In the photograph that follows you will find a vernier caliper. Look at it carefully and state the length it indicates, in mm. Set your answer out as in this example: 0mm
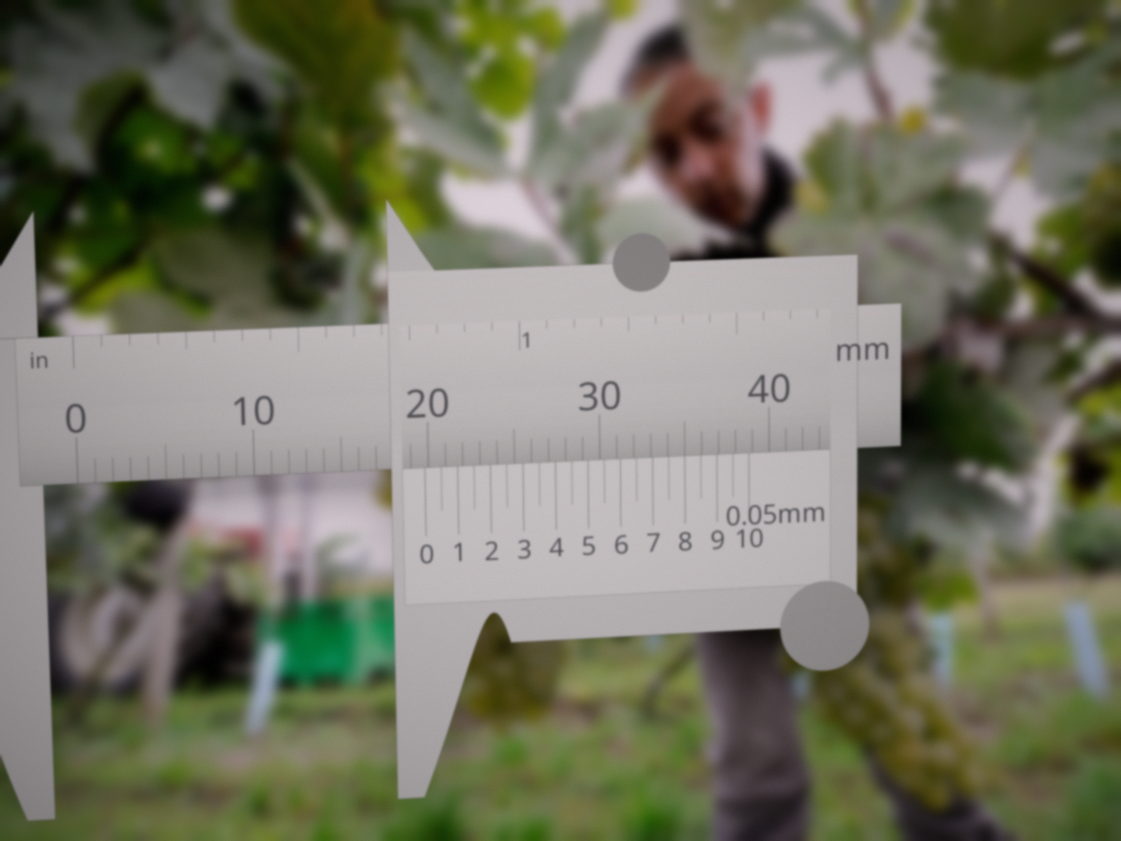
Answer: 19.8mm
